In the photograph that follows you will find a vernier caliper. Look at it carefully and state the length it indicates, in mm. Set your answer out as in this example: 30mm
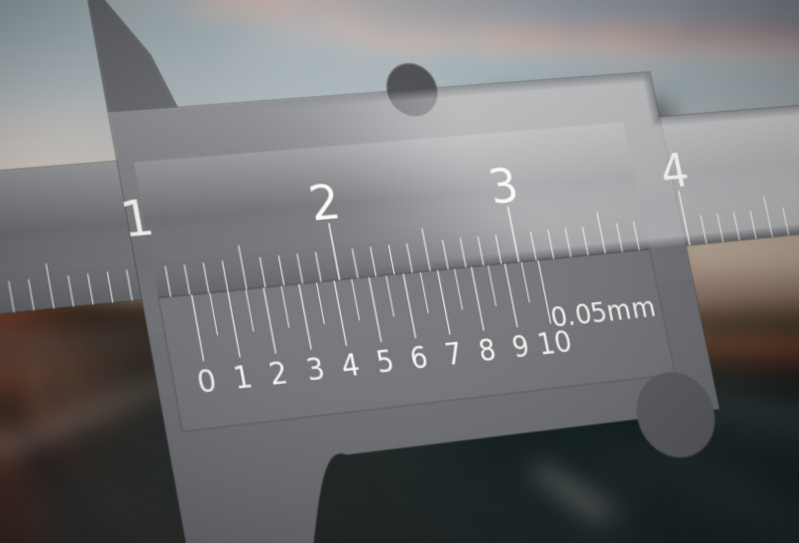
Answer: 12.1mm
